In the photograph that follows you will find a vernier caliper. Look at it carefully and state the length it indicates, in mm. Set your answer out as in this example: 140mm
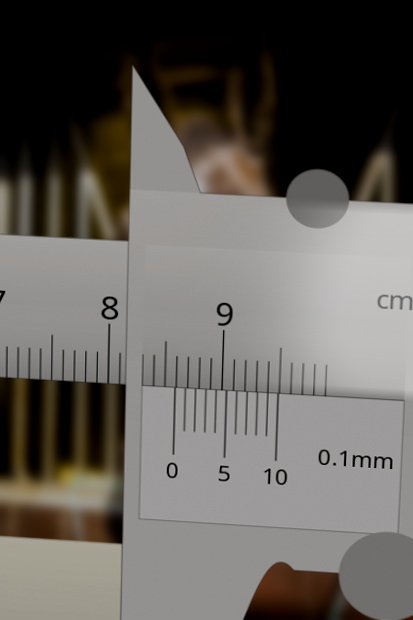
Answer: 85.9mm
